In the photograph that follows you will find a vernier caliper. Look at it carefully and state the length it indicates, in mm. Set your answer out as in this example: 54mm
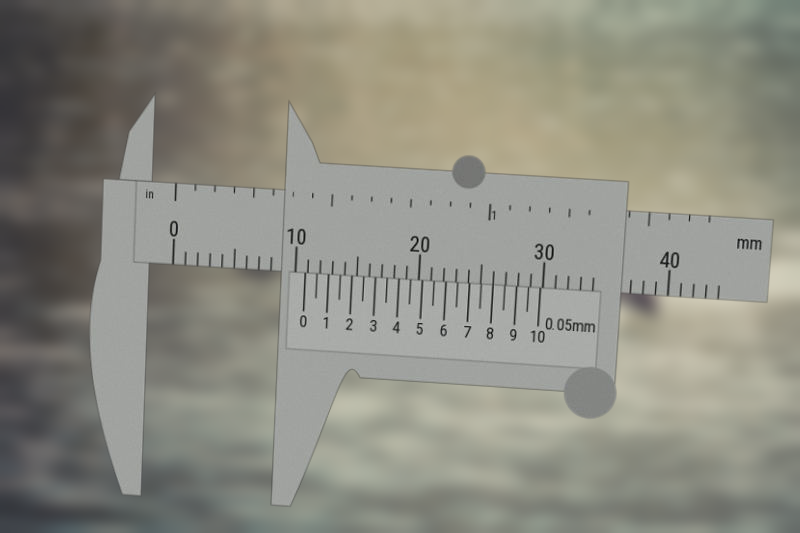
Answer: 10.8mm
